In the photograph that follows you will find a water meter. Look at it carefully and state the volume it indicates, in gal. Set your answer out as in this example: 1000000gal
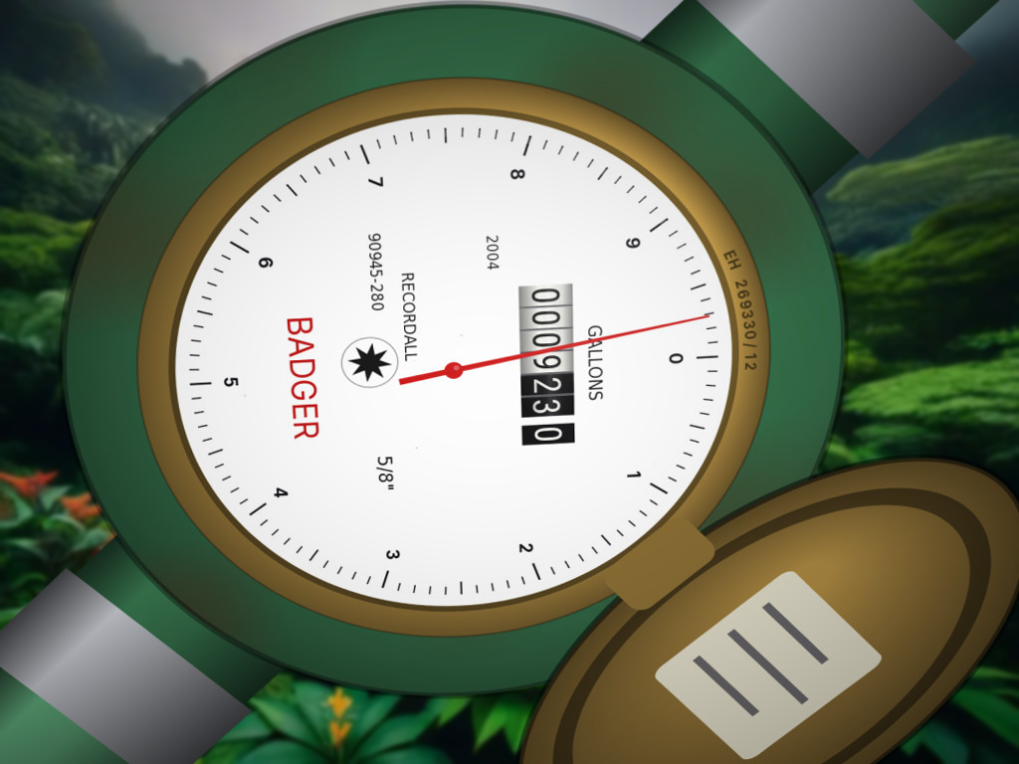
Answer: 9229.7gal
